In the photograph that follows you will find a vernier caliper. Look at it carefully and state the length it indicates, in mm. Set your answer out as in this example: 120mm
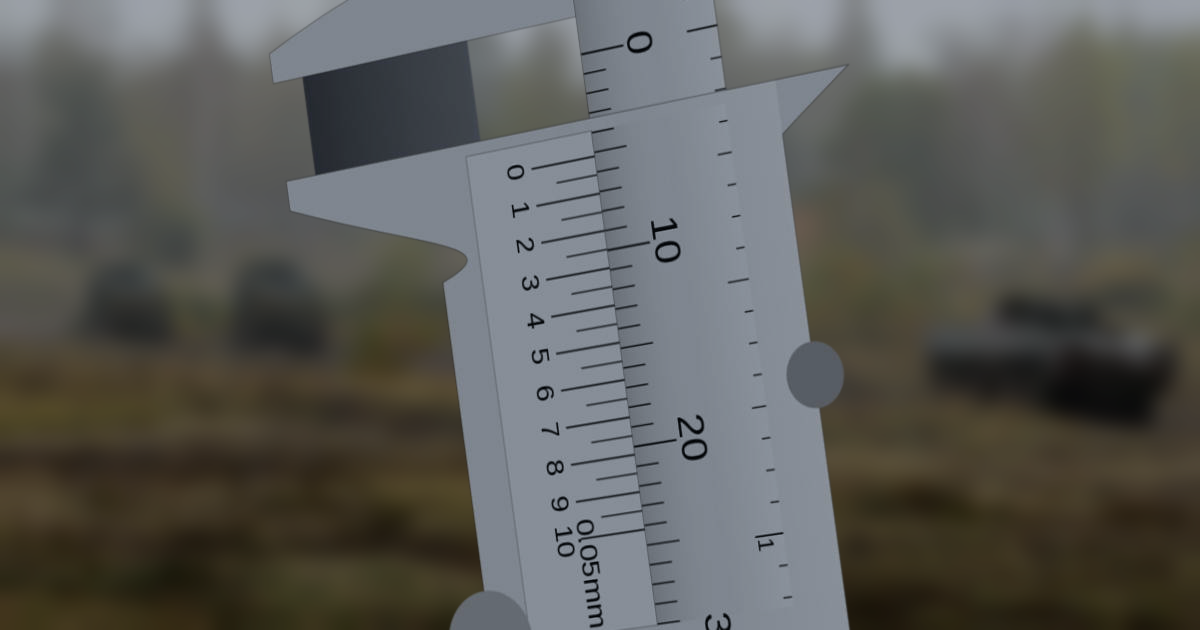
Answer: 5.2mm
